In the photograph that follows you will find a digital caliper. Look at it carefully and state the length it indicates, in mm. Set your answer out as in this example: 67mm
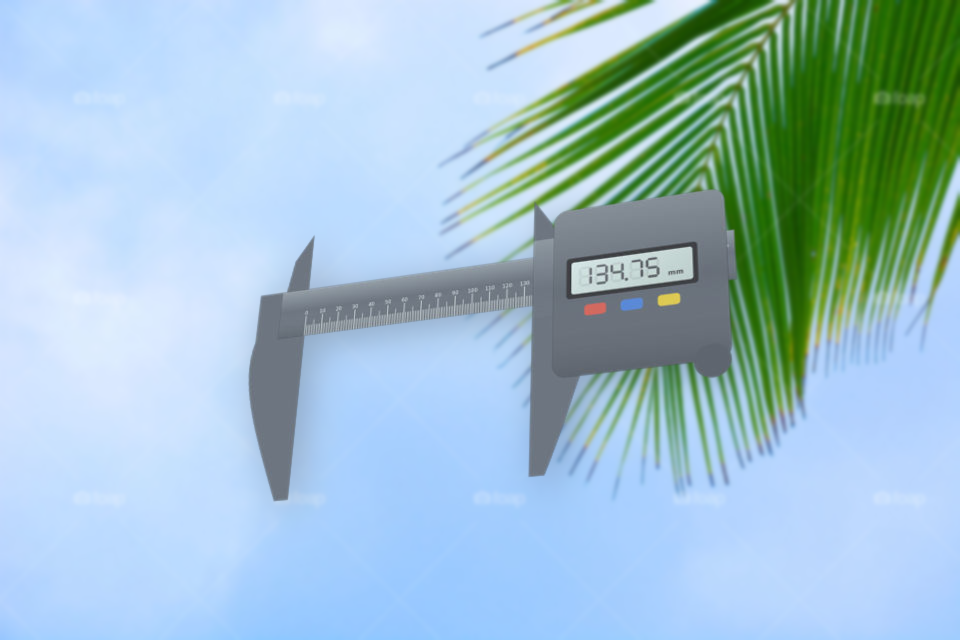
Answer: 134.75mm
